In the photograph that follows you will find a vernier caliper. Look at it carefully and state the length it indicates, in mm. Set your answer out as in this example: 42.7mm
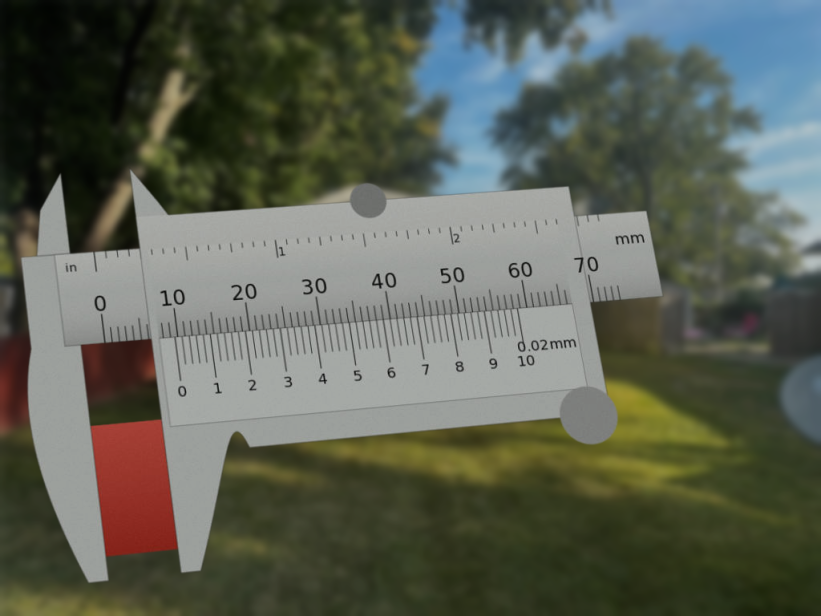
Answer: 9.6mm
